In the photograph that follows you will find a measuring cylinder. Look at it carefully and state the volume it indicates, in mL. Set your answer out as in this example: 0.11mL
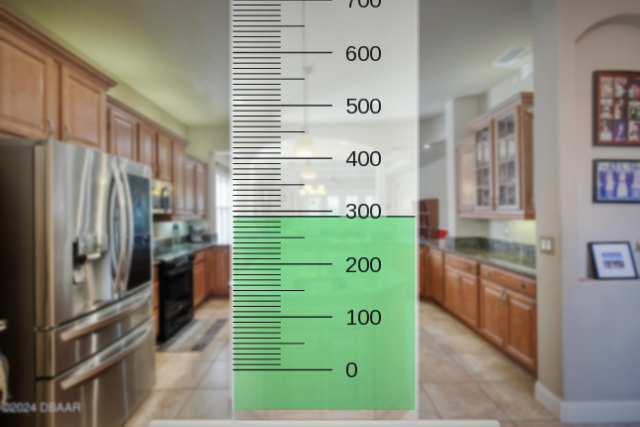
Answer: 290mL
